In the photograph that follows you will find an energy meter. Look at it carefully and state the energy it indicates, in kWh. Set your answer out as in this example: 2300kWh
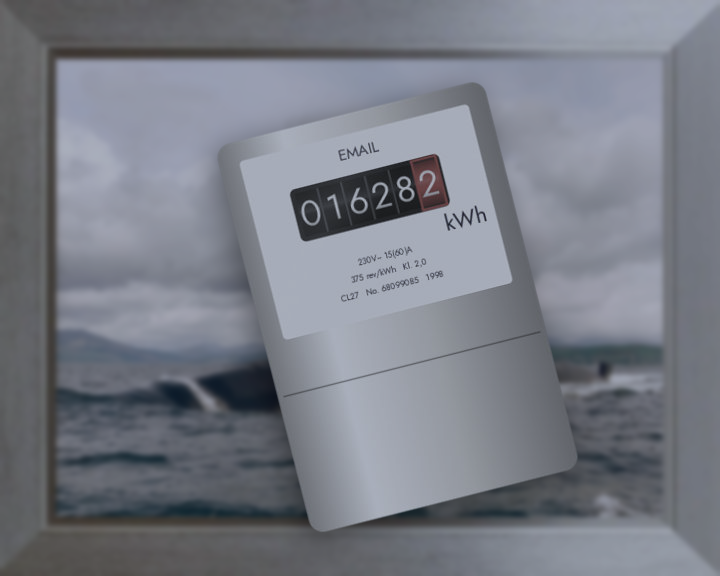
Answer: 1628.2kWh
